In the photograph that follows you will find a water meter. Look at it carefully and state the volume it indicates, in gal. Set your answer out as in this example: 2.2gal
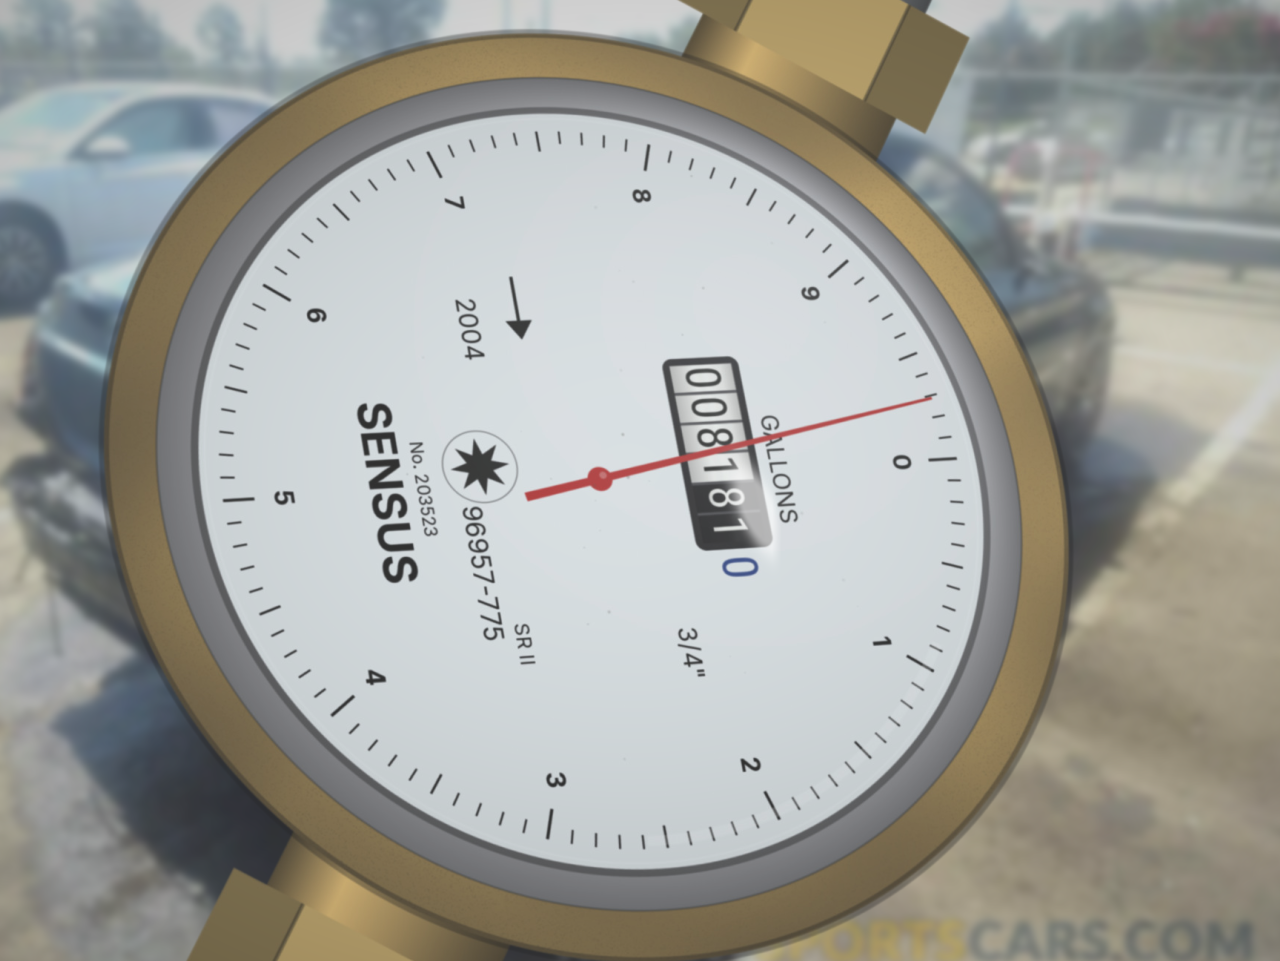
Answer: 81809.7gal
